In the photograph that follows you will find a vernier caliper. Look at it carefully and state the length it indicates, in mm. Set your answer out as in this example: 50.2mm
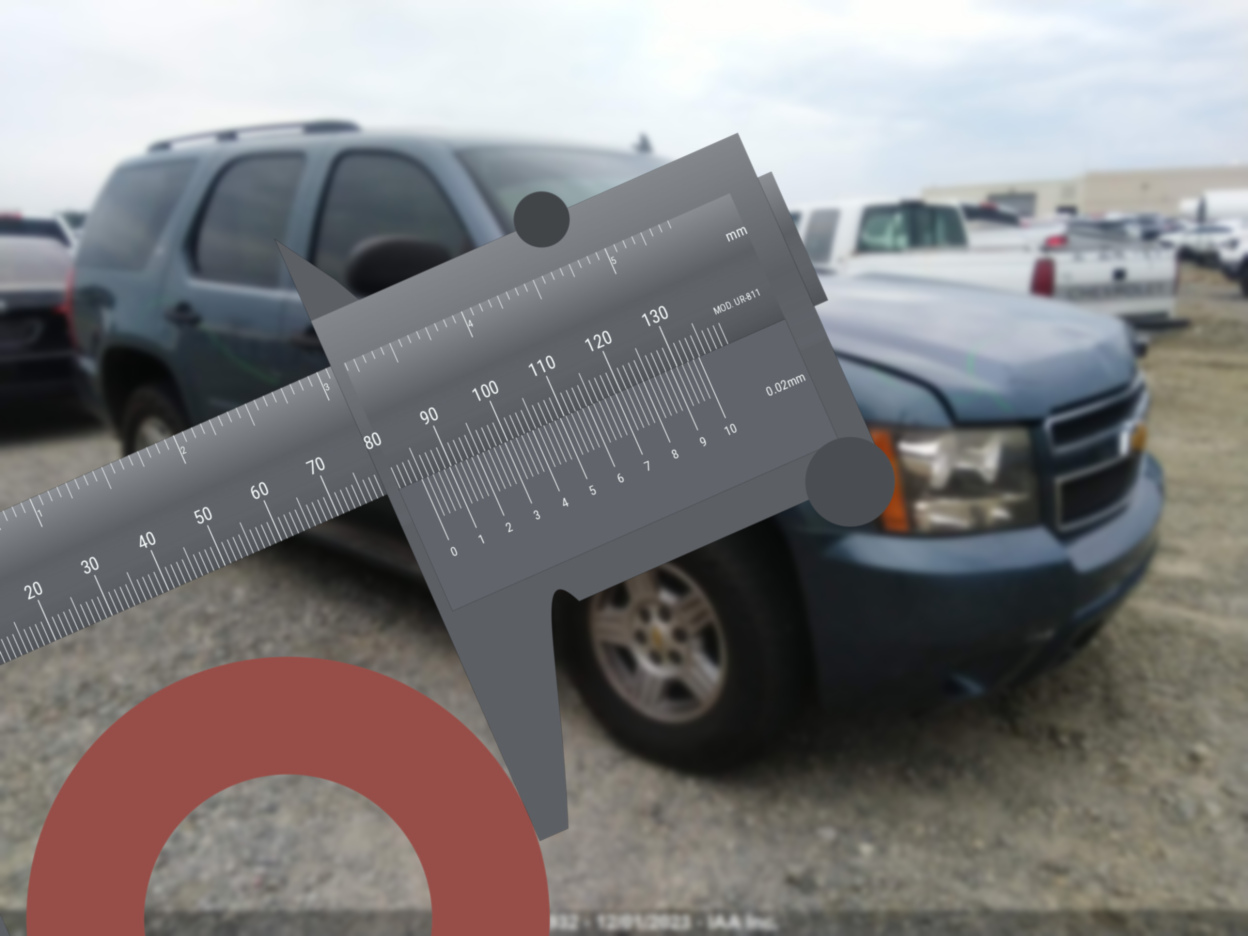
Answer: 84.8mm
